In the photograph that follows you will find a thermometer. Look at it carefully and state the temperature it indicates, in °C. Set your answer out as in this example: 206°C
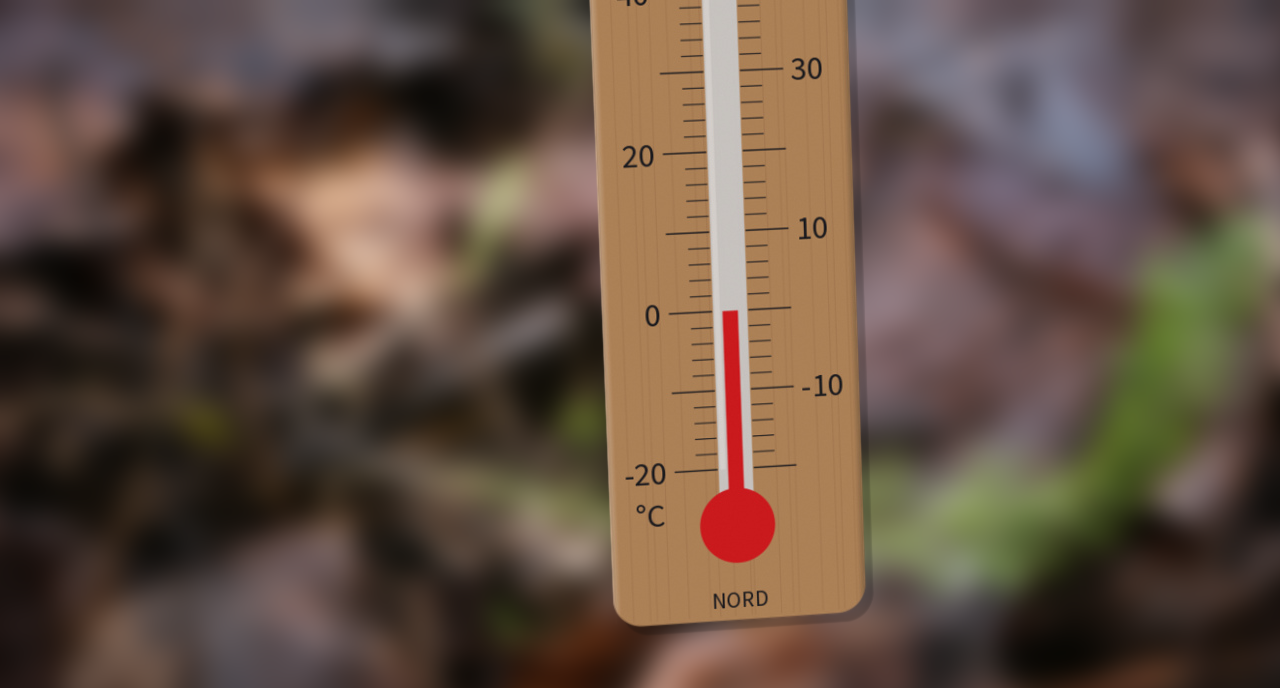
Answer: 0°C
